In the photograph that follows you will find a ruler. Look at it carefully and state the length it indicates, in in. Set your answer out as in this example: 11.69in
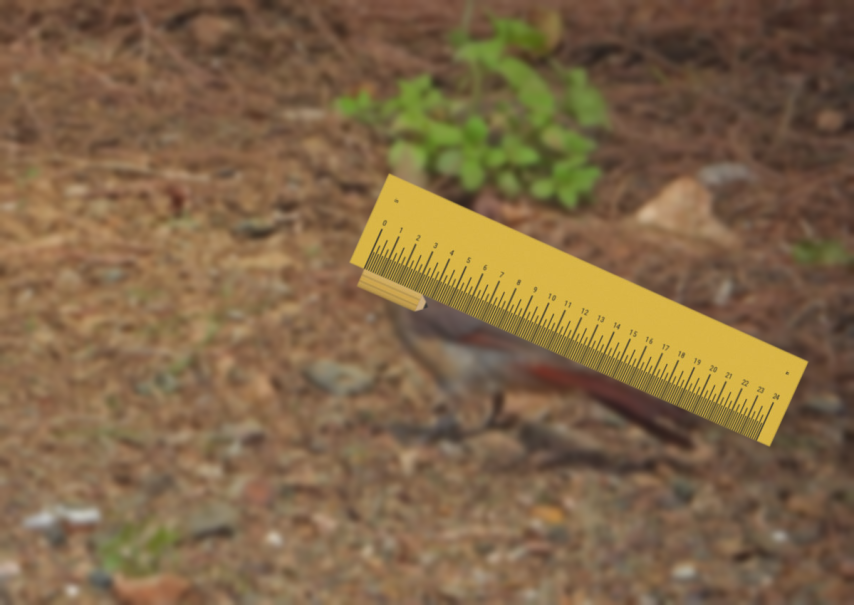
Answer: 4in
